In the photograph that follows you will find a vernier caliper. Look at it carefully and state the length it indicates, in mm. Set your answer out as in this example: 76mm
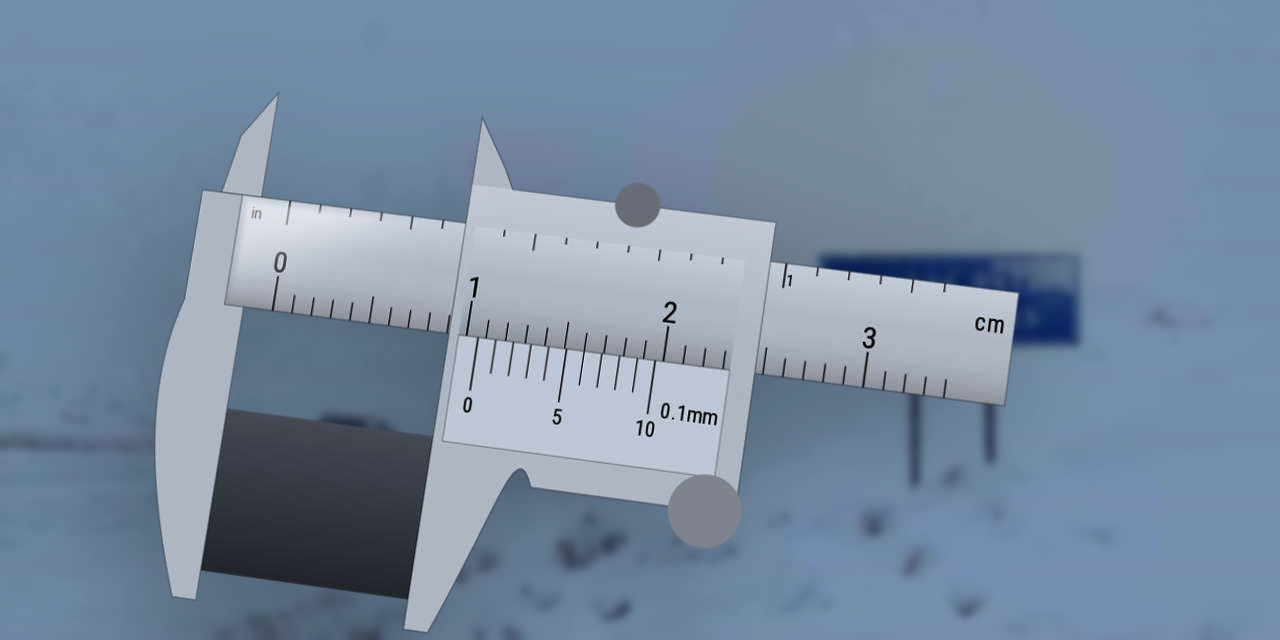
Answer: 10.6mm
